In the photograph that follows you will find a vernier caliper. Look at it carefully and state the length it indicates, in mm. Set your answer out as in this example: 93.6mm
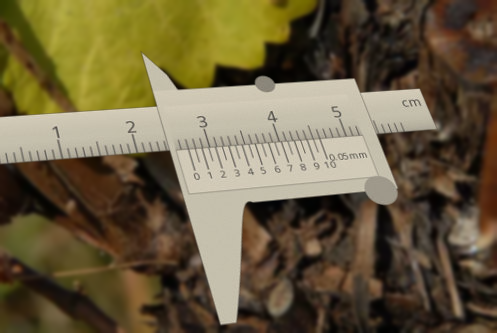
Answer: 27.0mm
